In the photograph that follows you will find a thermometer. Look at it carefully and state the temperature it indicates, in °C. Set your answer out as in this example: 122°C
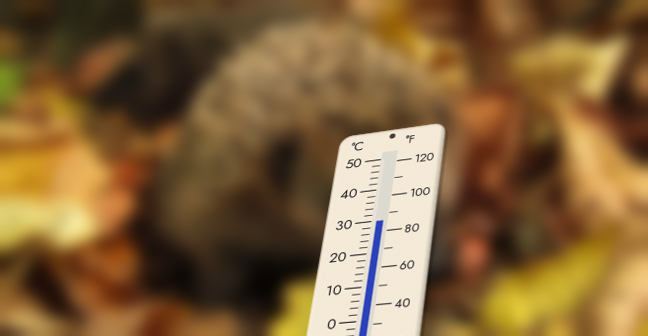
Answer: 30°C
